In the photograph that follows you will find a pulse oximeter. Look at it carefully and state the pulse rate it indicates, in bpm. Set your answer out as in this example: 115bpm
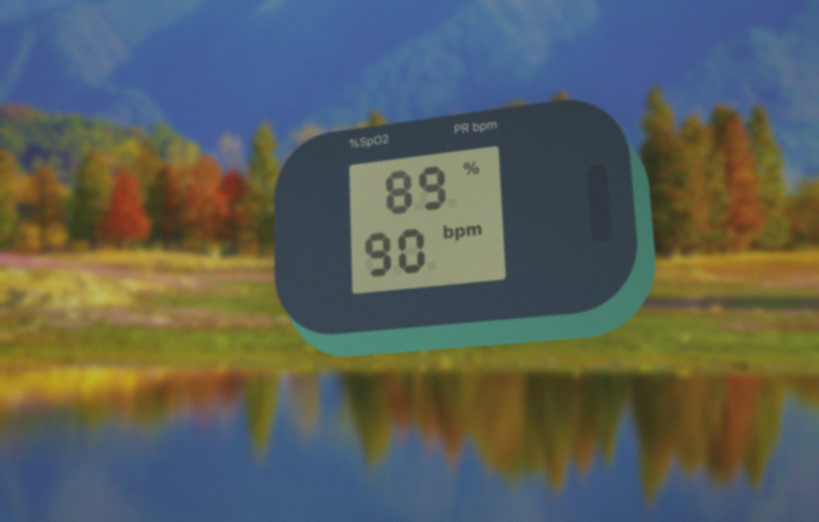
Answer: 90bpm
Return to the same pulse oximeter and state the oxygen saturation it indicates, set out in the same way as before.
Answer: 89%
